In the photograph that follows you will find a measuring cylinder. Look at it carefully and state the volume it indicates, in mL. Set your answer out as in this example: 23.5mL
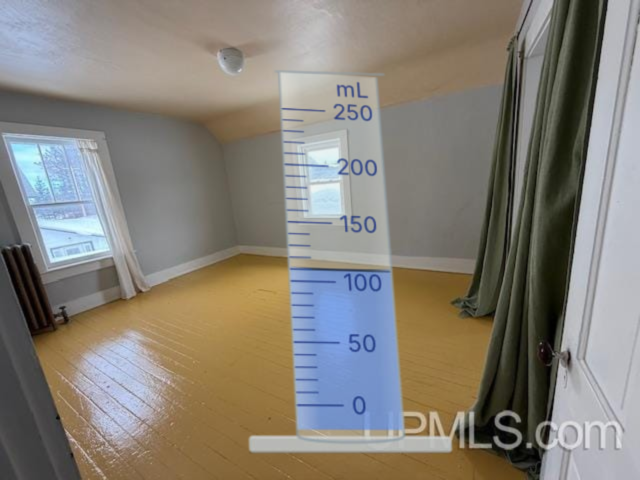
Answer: 110mL
